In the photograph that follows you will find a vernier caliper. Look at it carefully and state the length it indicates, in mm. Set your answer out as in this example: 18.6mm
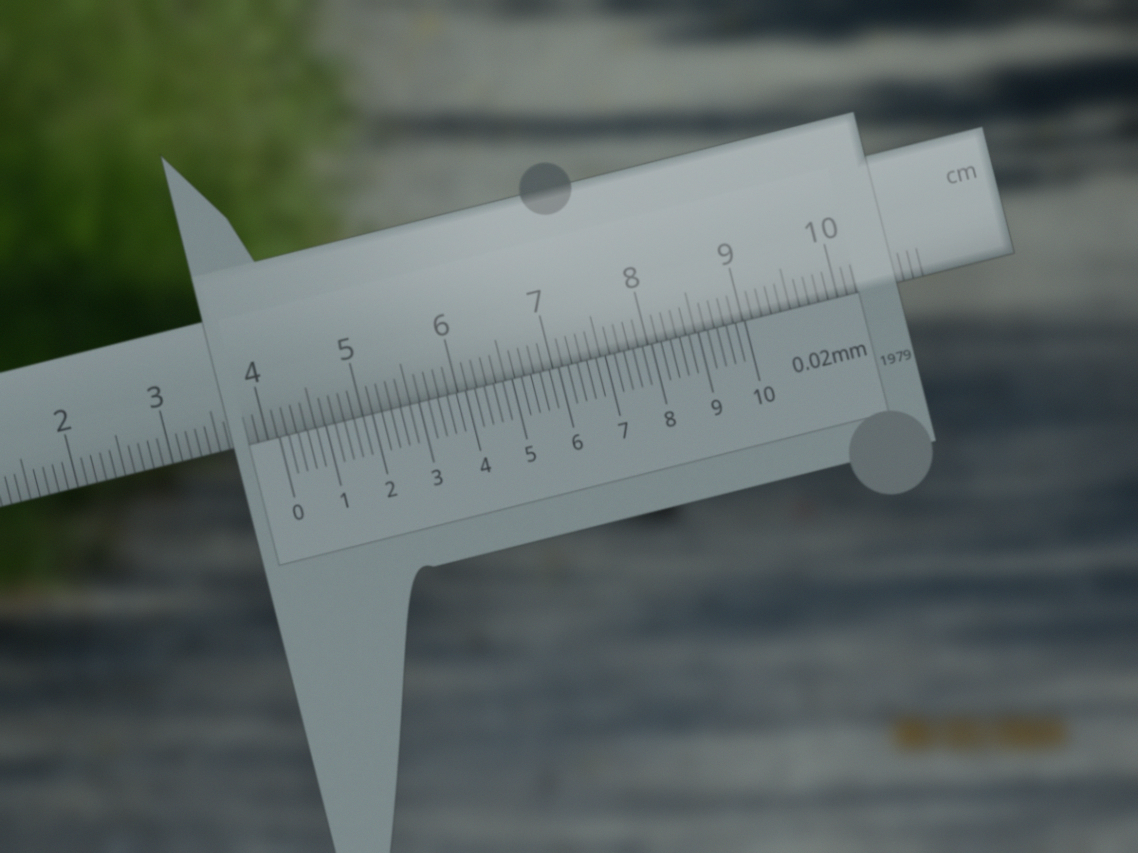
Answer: 41.2mm
